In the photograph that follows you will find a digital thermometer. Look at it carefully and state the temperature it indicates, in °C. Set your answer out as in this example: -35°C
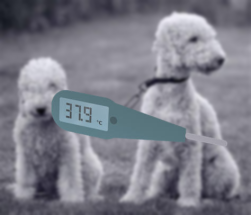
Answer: 37.9°C
